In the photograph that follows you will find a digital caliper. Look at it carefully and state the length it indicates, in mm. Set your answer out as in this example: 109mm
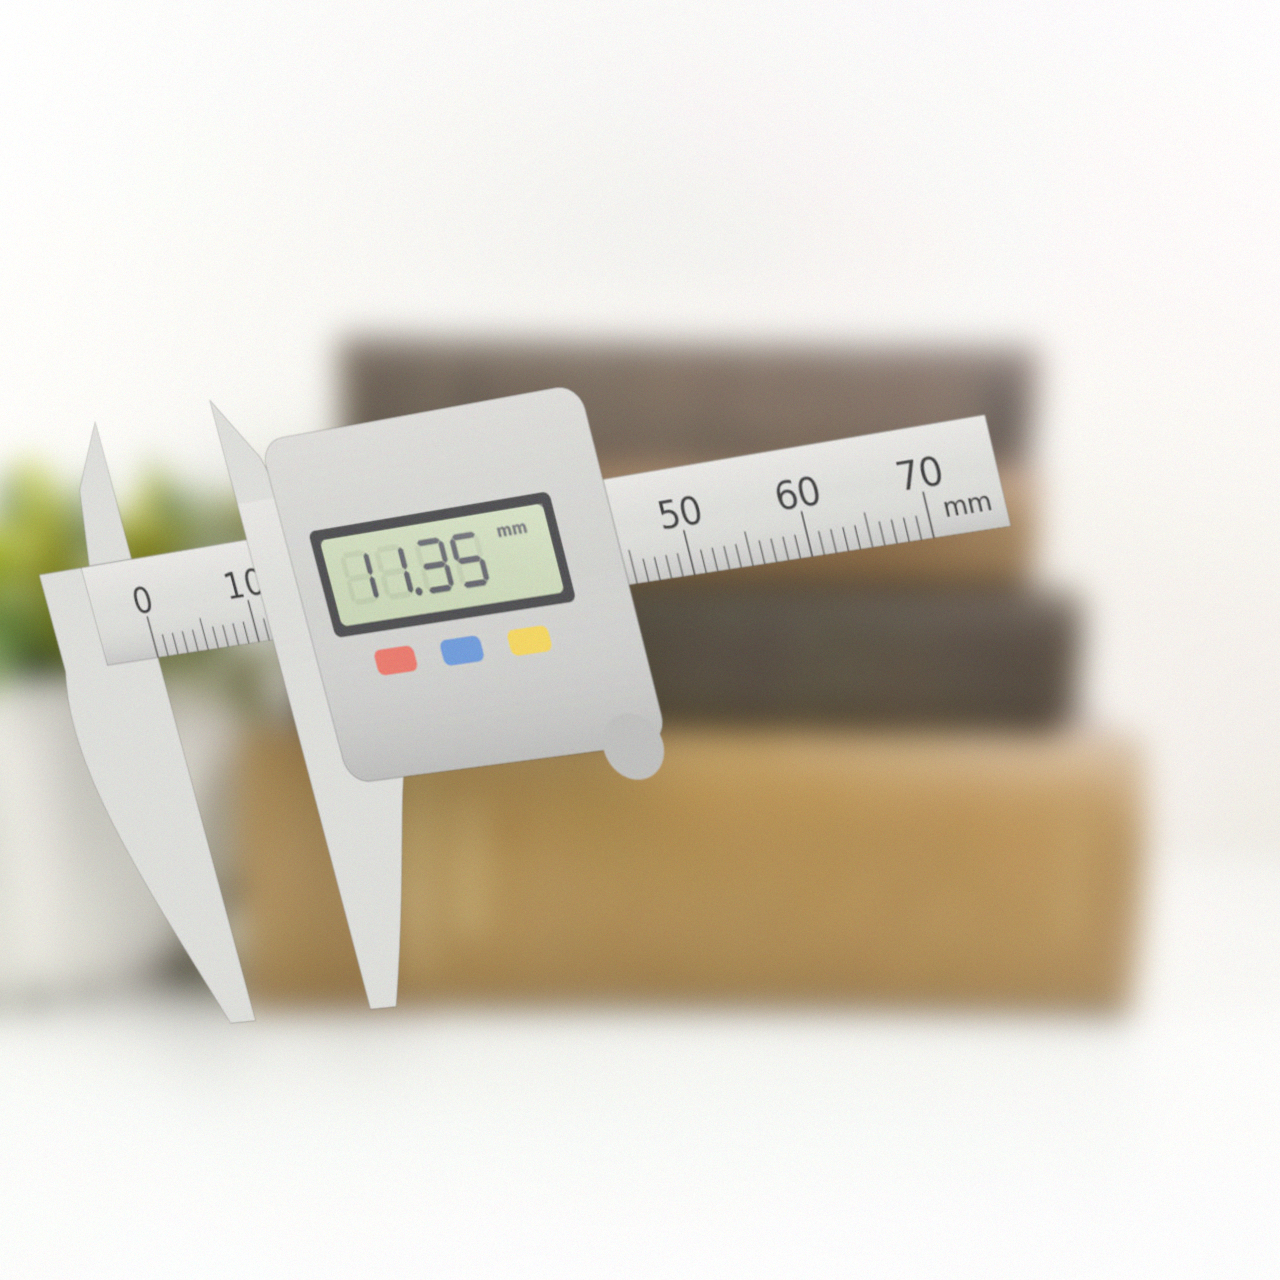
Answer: 11.35mm
